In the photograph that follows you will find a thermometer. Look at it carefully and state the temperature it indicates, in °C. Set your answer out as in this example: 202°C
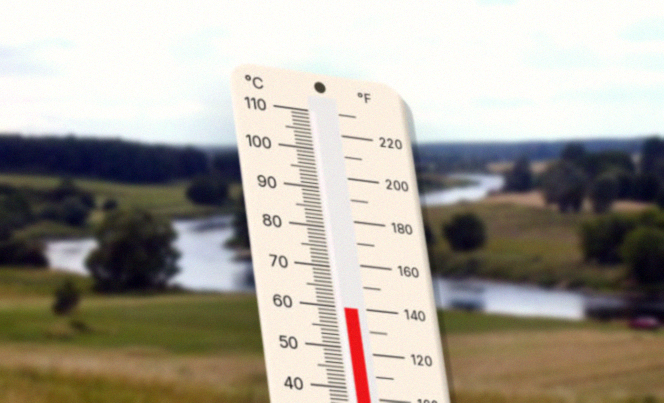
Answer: 60°C
